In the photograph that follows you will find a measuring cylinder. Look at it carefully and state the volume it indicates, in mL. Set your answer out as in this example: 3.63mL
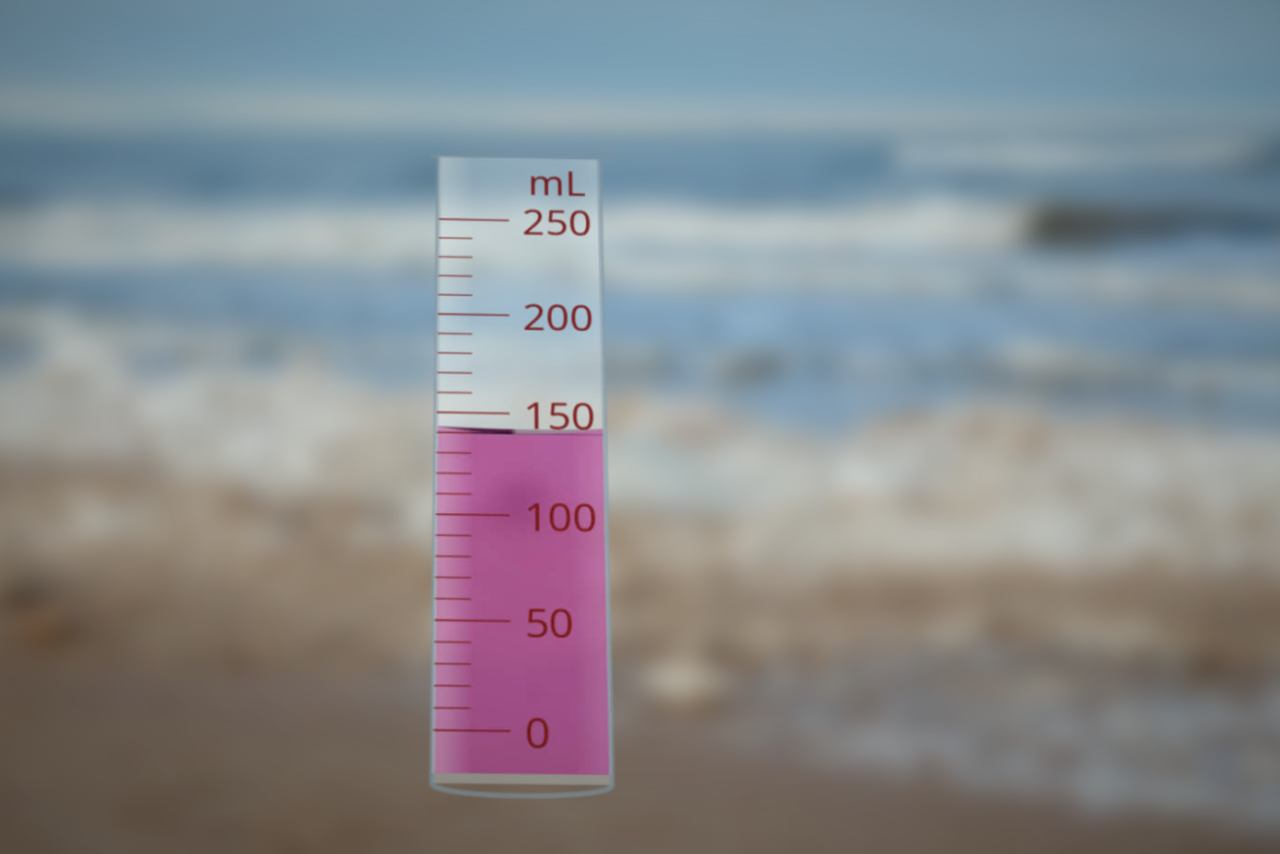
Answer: 140mL
